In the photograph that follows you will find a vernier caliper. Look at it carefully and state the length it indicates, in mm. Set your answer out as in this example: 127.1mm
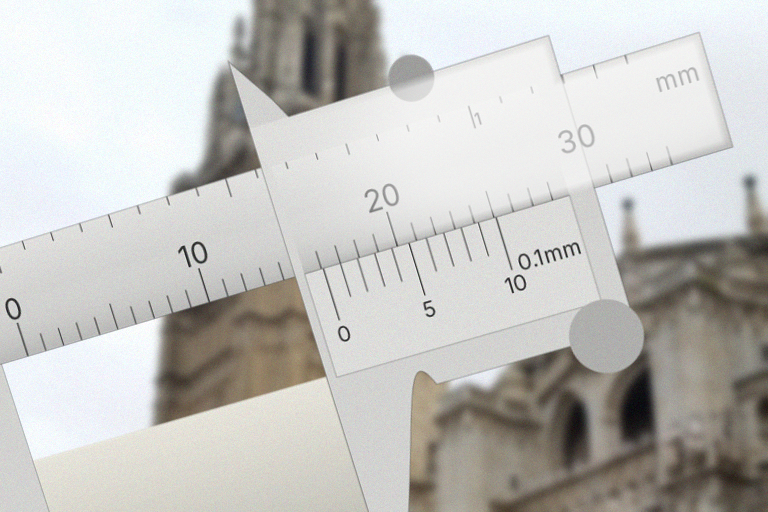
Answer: 16.1mm
